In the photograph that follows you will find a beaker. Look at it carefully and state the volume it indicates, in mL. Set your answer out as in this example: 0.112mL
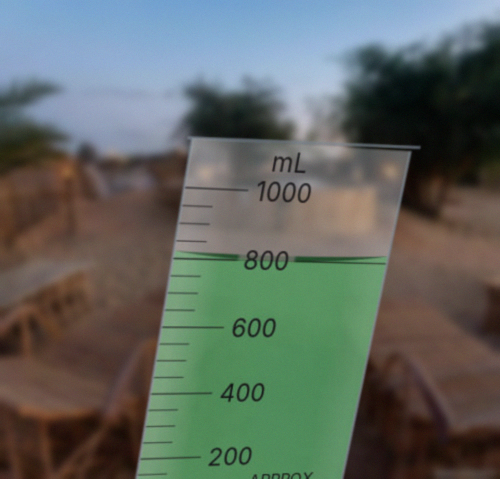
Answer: 800mL
